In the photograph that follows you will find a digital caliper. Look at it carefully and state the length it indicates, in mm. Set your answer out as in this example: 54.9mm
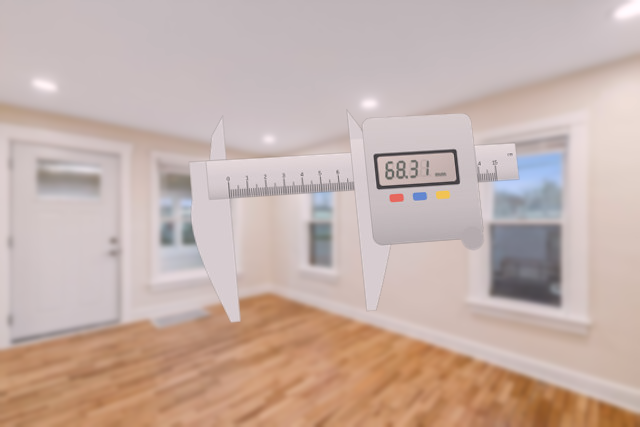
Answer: 68.31mm
